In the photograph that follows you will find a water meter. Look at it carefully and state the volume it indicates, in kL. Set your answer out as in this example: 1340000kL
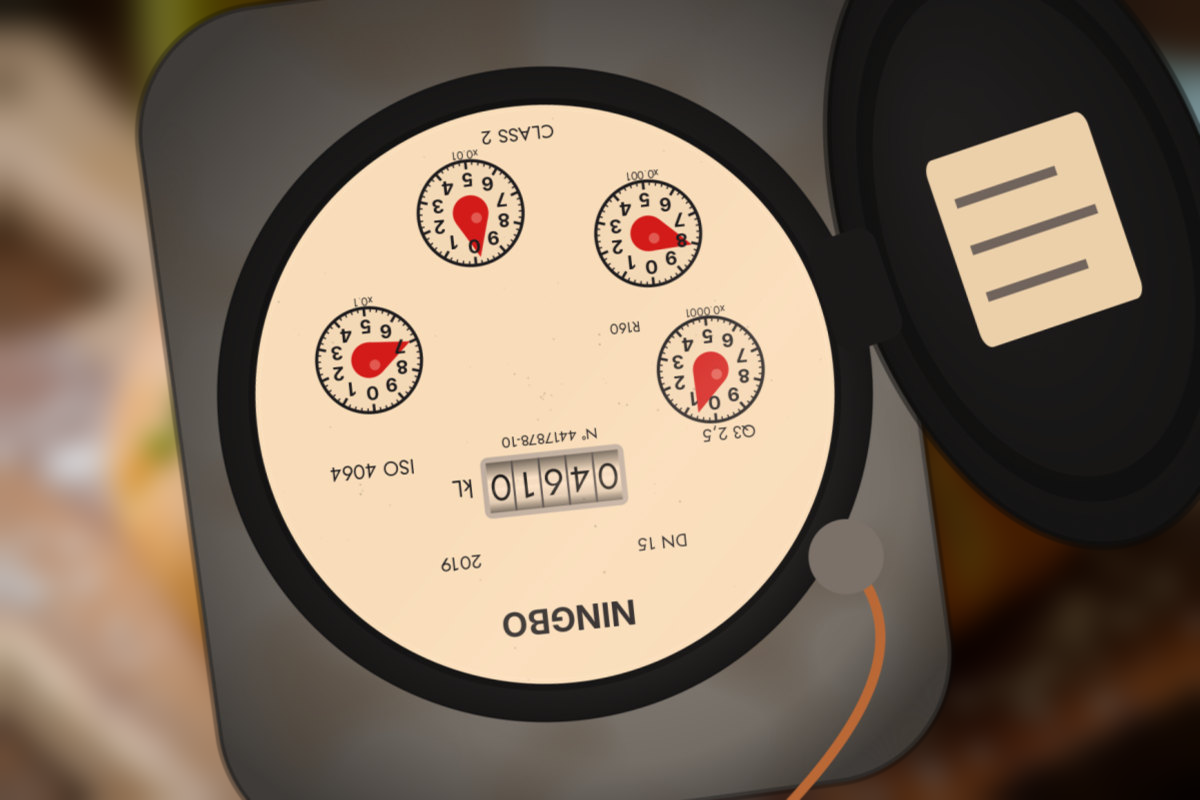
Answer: 4610.6980kL
